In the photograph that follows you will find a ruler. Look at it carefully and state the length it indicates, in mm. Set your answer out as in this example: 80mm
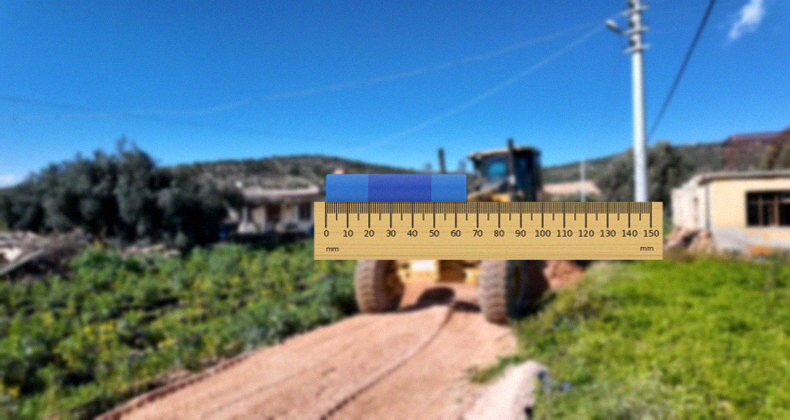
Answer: 65mm
